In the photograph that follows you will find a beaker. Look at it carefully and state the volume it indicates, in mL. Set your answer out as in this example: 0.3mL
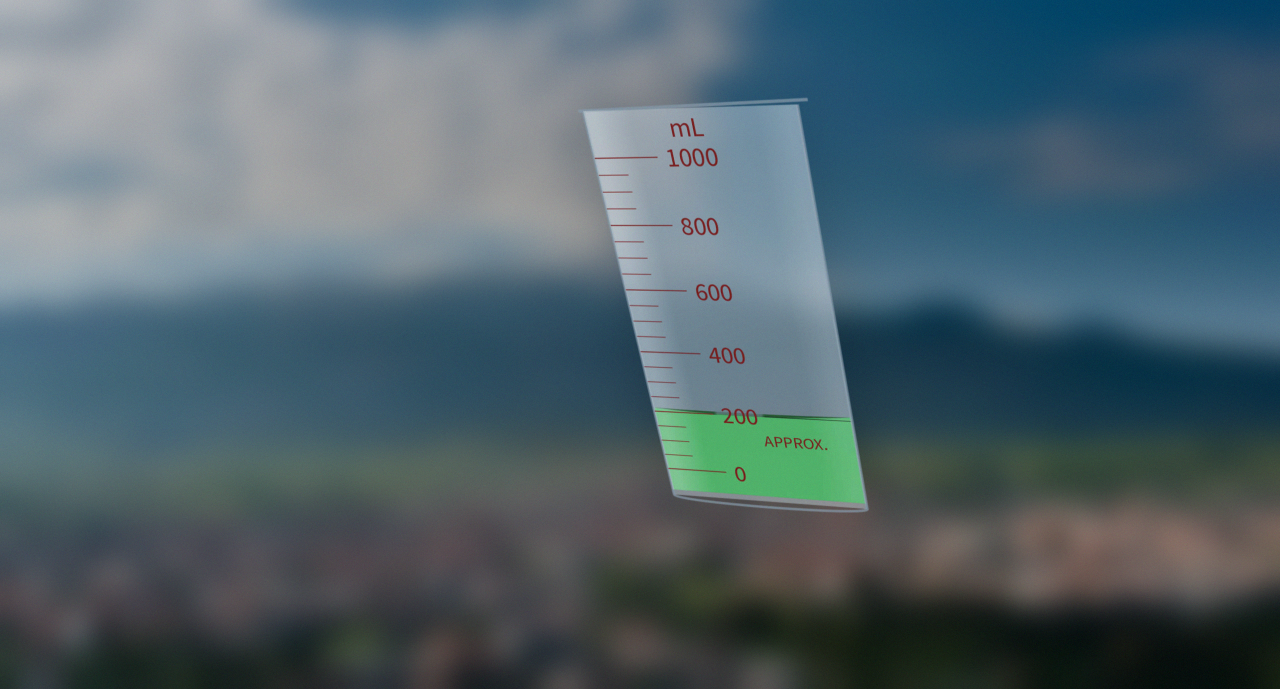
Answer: 200mL
